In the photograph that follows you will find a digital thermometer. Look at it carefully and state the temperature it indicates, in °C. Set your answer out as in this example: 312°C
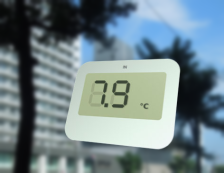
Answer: 7.9°C
